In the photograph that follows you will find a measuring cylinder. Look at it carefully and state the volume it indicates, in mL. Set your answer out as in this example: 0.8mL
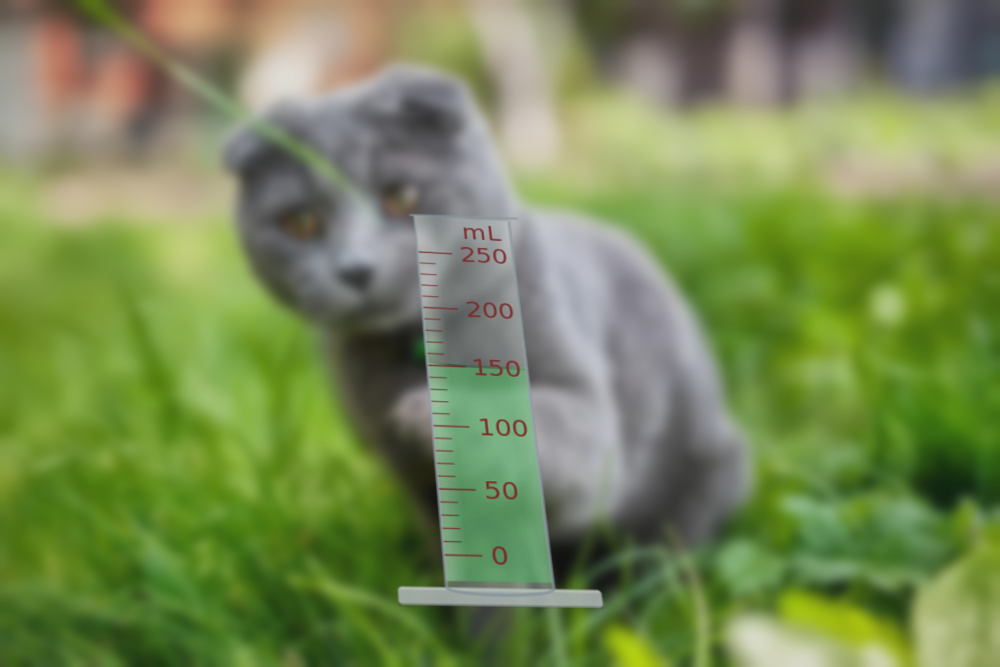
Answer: 150mL
